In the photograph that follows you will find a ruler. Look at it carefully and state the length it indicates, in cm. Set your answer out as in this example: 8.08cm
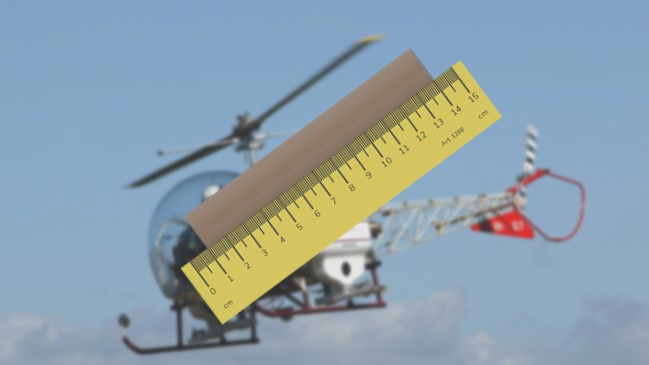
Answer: 13cm
